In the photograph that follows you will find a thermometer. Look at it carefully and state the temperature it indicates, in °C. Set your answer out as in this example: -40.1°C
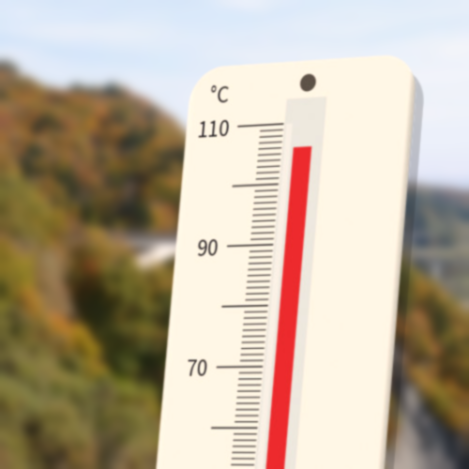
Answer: 106°C
